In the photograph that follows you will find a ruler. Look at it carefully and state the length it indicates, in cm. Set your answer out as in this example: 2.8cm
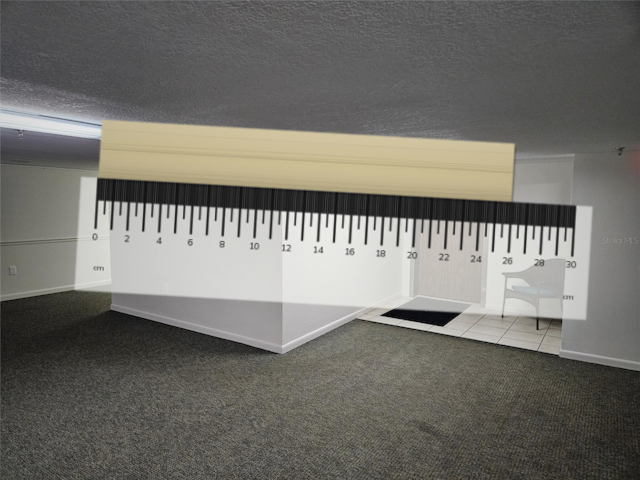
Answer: 26cm
